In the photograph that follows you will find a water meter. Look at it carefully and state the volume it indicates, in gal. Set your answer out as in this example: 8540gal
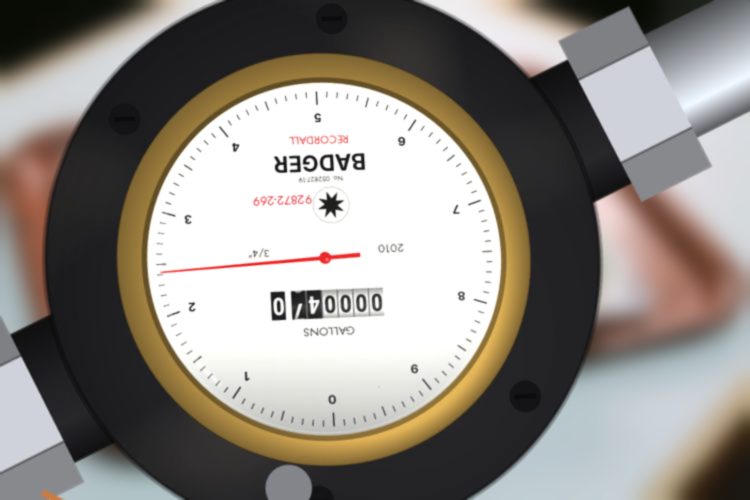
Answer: 472.4gal
